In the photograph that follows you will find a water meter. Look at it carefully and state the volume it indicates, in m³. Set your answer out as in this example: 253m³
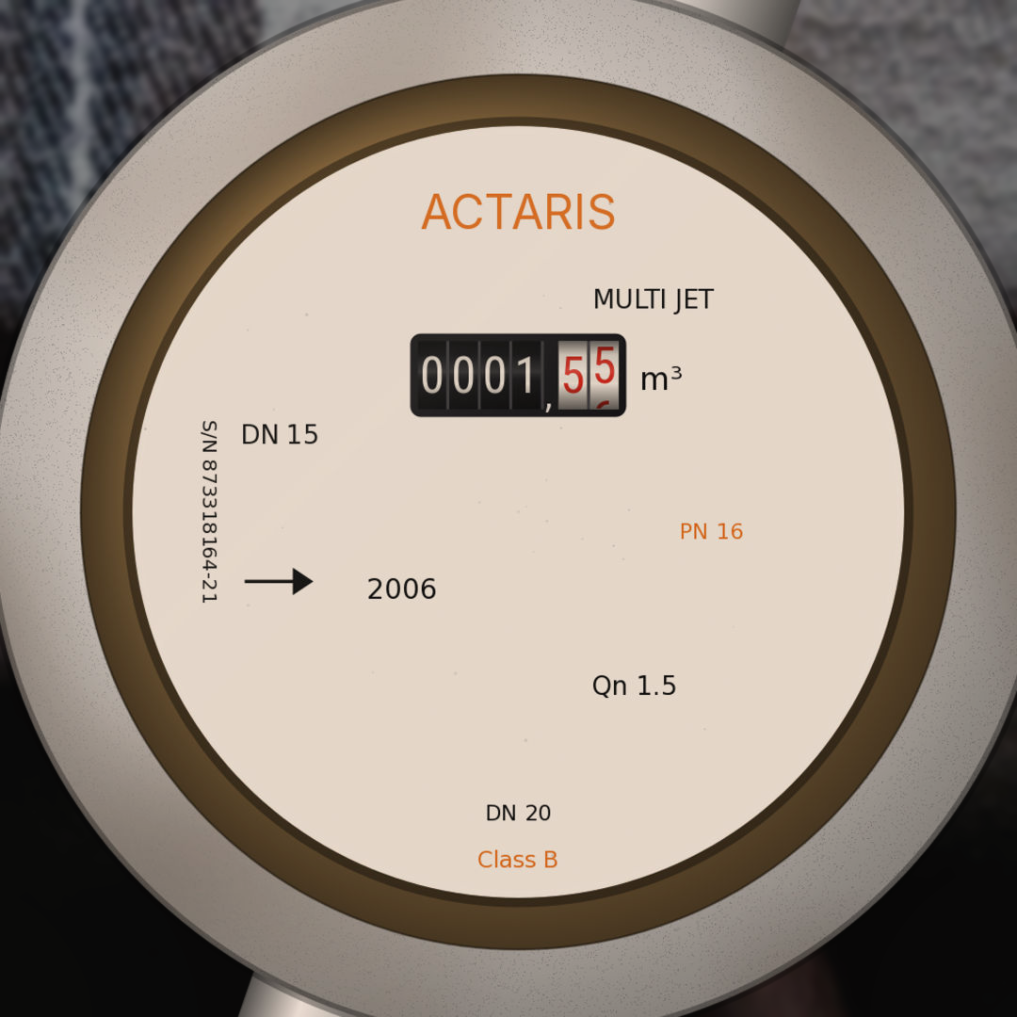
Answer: 1.55m³
